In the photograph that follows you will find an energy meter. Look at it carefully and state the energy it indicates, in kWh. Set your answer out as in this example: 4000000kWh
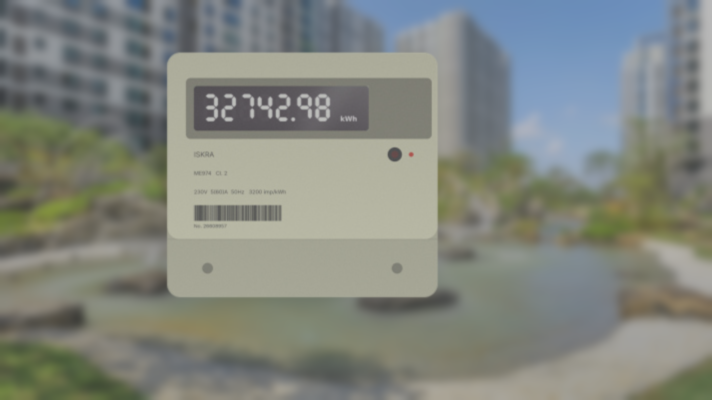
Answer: 32742.98kWh
